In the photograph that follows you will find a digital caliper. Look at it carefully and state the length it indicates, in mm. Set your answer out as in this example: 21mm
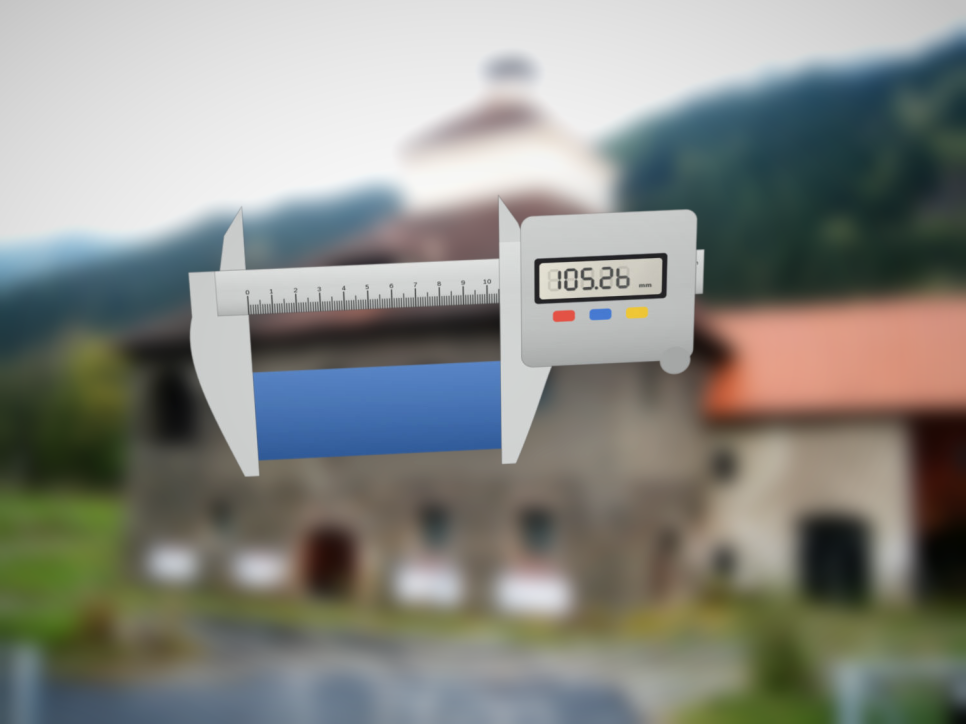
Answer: 105.26mm
